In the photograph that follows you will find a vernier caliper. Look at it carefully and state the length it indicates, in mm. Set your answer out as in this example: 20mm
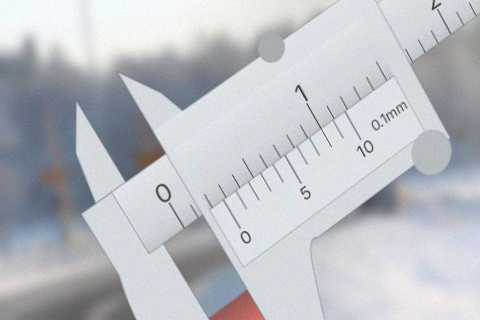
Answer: 2.8mm
